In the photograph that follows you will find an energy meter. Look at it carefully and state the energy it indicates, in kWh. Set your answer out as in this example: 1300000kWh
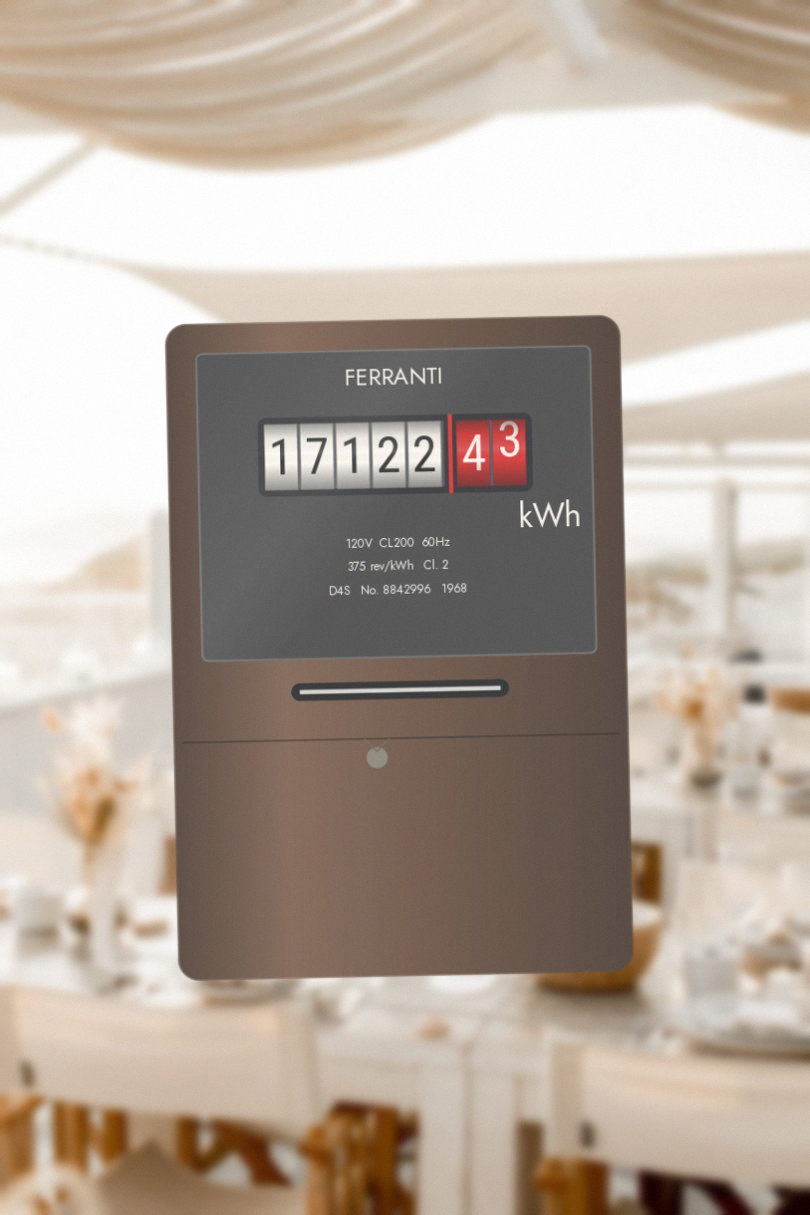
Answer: 17122.43kWh
